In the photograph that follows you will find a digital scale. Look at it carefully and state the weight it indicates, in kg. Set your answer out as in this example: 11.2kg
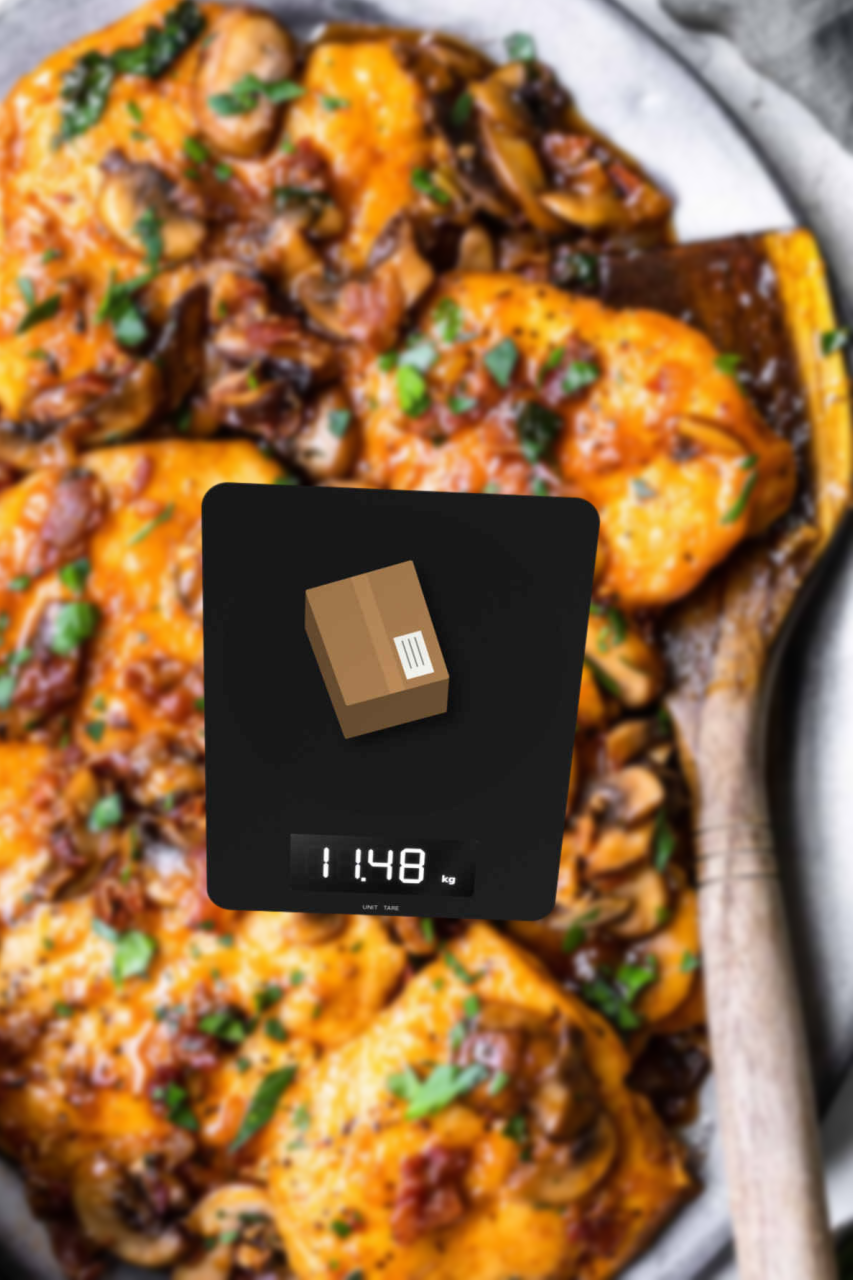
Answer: 11.48kg
